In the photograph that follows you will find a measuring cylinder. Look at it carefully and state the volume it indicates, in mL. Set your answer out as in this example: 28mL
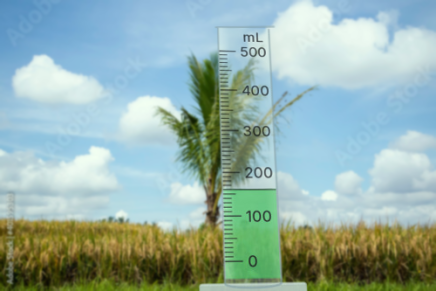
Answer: 160mL
